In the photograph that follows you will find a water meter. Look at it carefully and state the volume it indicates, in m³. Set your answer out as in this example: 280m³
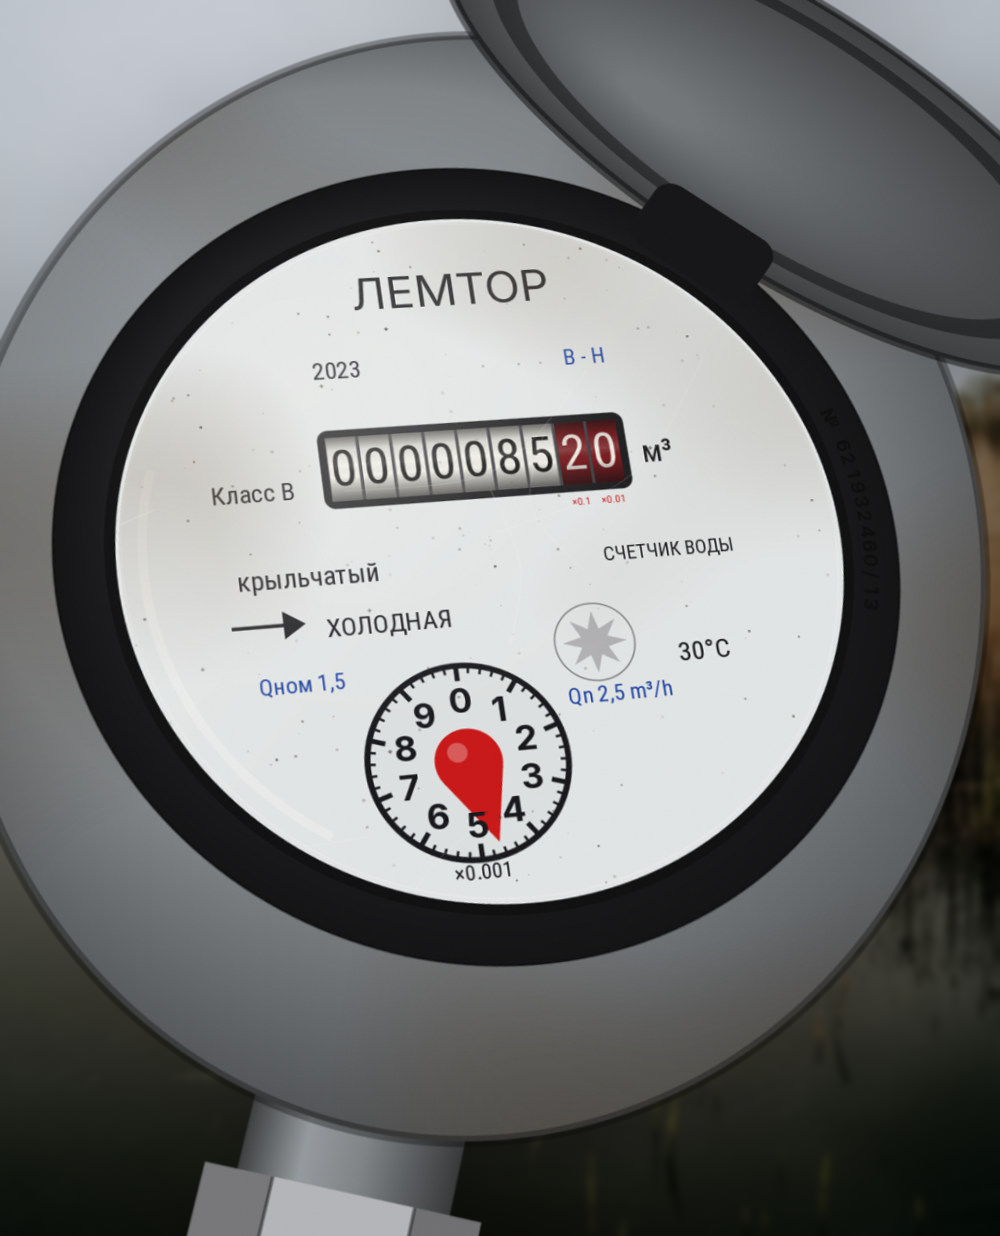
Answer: 85.204m³
